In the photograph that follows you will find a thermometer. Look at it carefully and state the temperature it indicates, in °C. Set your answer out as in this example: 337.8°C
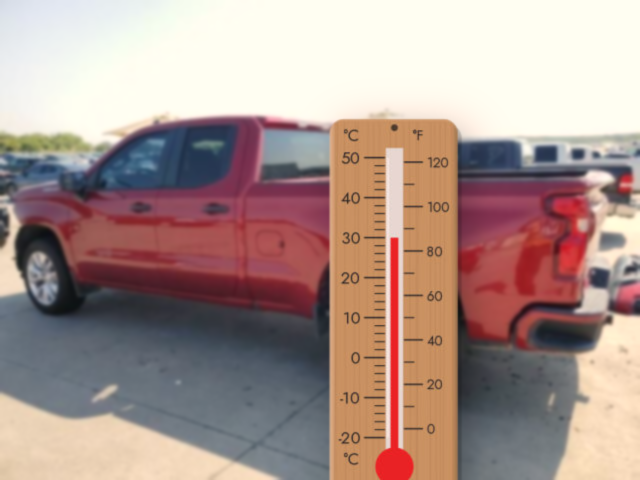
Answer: 30°C
